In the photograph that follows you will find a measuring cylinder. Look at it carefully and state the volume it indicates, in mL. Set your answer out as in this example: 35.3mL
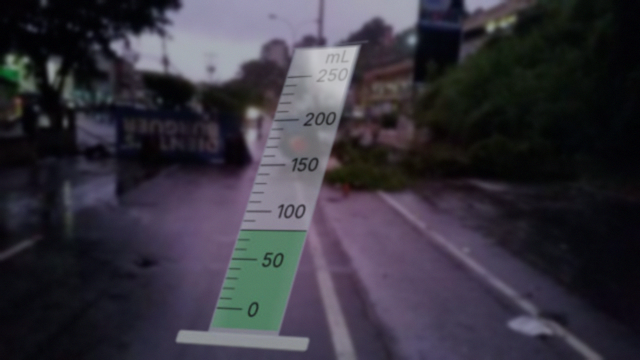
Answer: 80mL
